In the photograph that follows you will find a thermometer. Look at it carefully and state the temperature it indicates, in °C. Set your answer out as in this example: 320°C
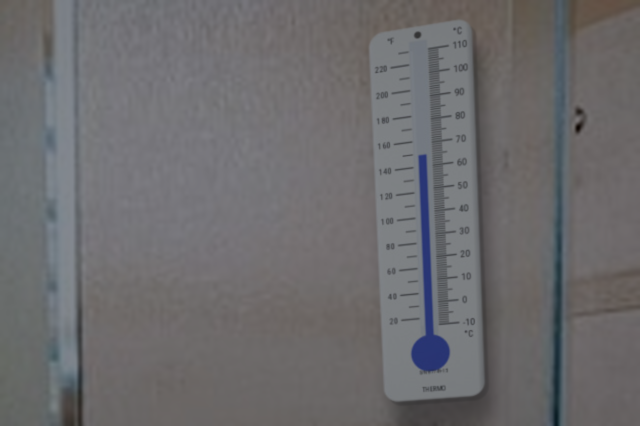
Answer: 65°C
